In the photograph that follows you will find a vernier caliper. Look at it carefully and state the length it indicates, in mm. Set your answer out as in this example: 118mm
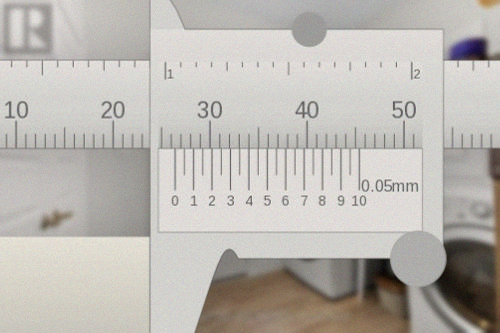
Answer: 26.4mm
